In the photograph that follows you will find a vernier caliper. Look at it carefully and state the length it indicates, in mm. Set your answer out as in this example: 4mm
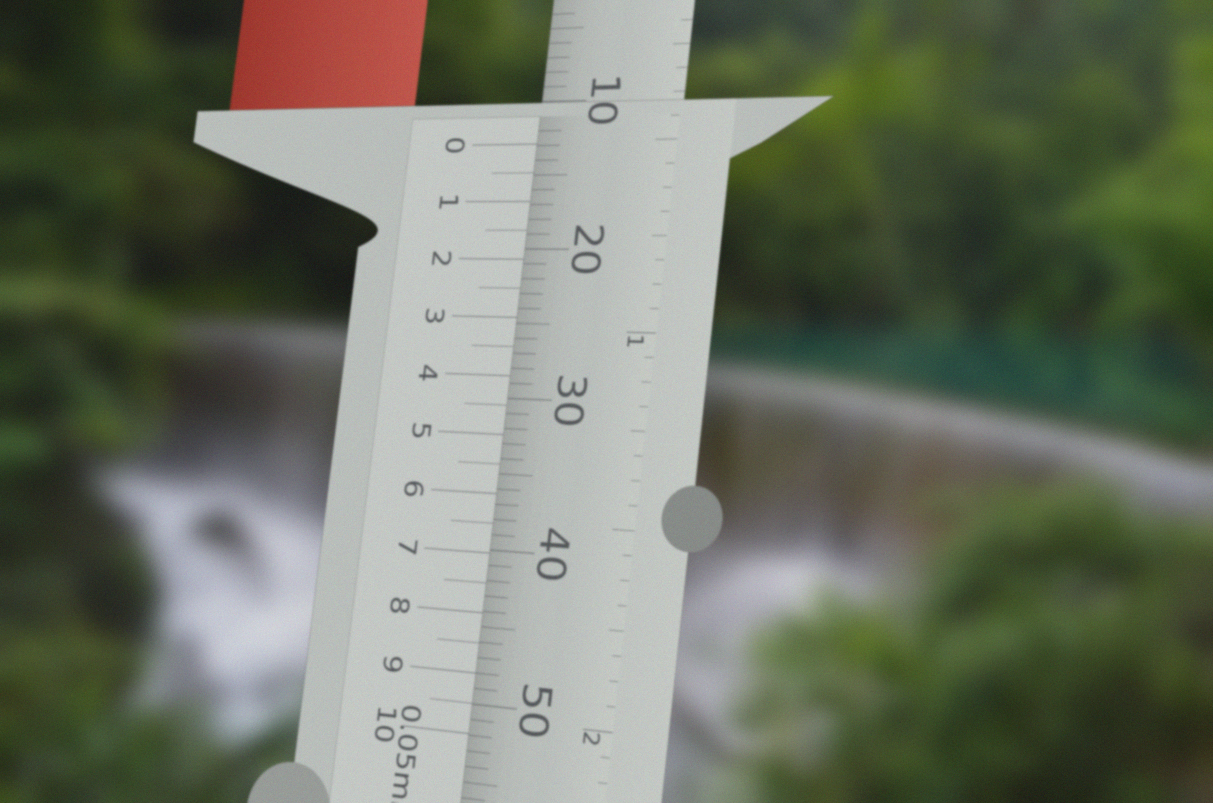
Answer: 12.9mm
